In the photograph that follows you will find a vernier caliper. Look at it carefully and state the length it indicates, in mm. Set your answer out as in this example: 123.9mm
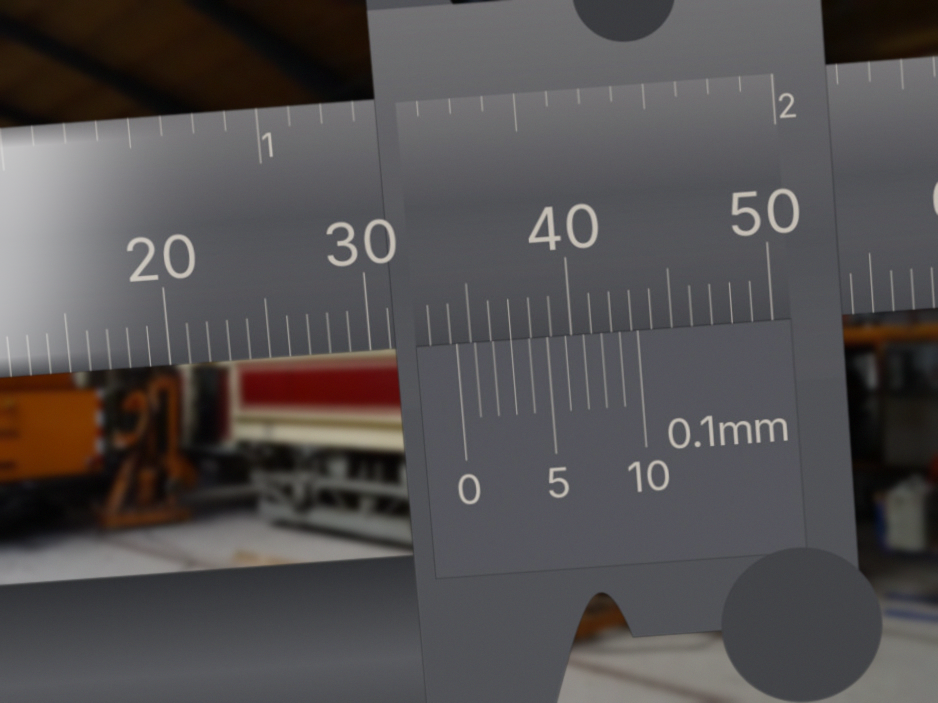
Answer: 34.3mm
